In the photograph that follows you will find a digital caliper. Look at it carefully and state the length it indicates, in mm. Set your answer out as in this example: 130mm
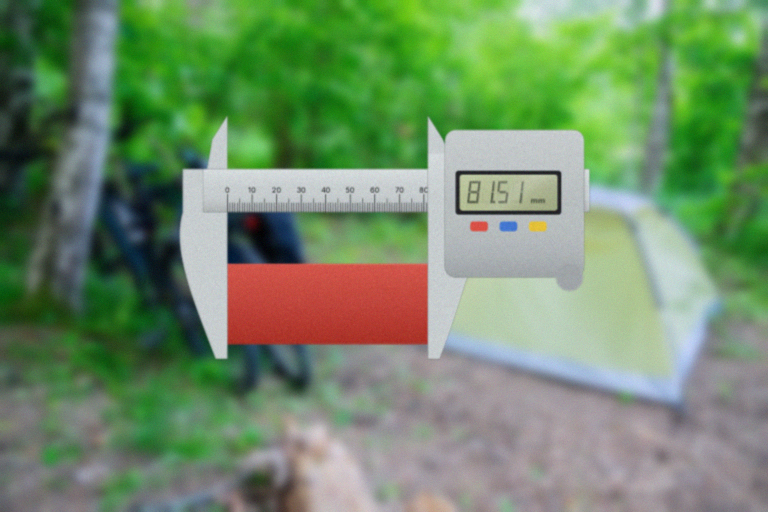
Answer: 81.51mm
